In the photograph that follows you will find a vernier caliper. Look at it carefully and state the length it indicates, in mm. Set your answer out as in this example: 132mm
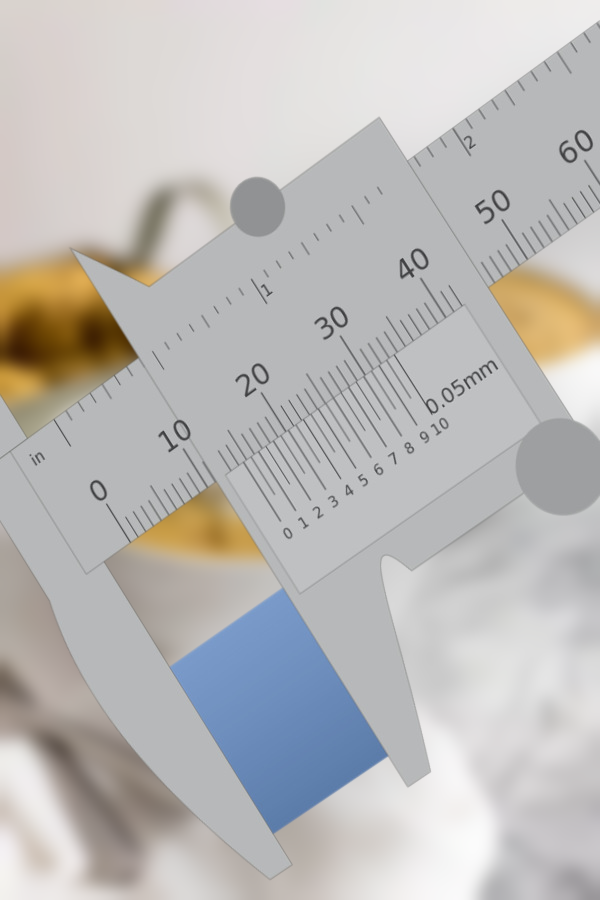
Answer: 14.6mm
